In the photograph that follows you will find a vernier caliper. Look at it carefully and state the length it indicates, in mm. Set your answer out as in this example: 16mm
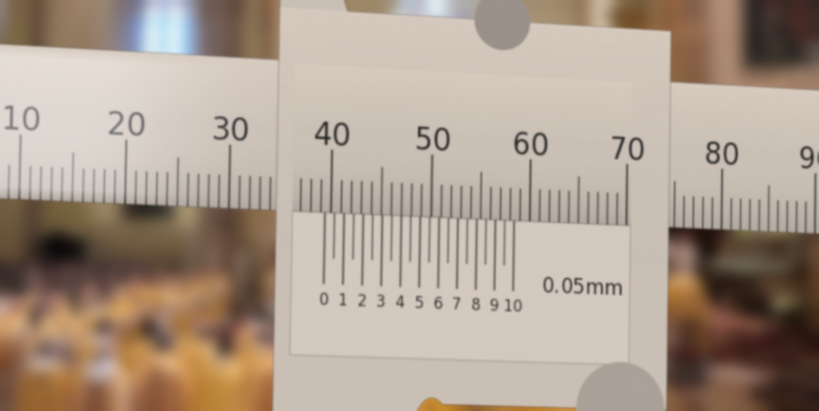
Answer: 39.4mm
